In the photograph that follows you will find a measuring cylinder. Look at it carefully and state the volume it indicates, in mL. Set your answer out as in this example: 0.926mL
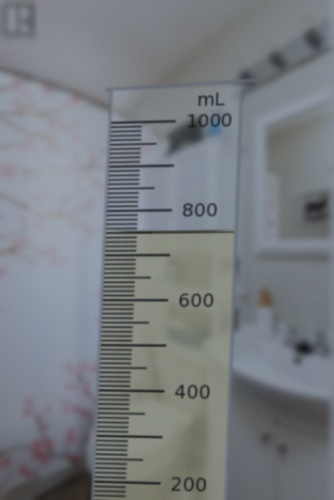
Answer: 750mL
